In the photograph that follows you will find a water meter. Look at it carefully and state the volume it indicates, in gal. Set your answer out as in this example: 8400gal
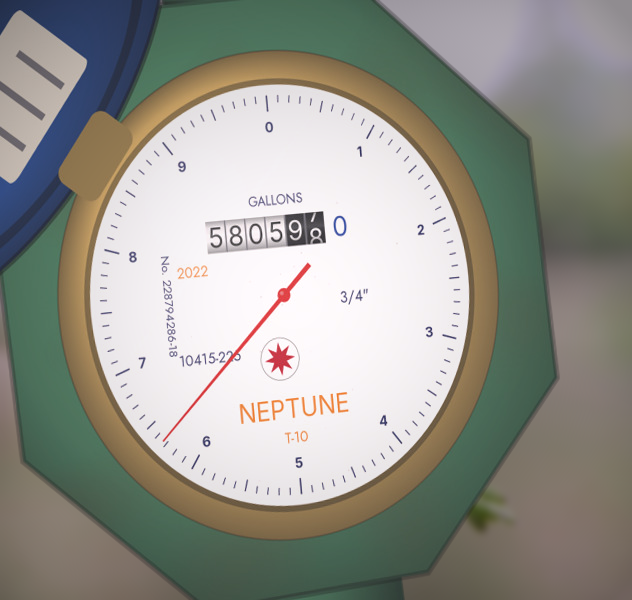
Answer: 5805976.3gal
